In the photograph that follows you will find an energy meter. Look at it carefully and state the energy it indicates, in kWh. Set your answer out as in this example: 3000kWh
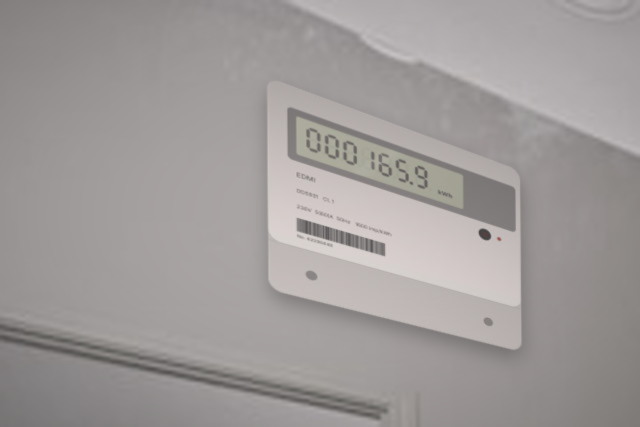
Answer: 165.9kWh
